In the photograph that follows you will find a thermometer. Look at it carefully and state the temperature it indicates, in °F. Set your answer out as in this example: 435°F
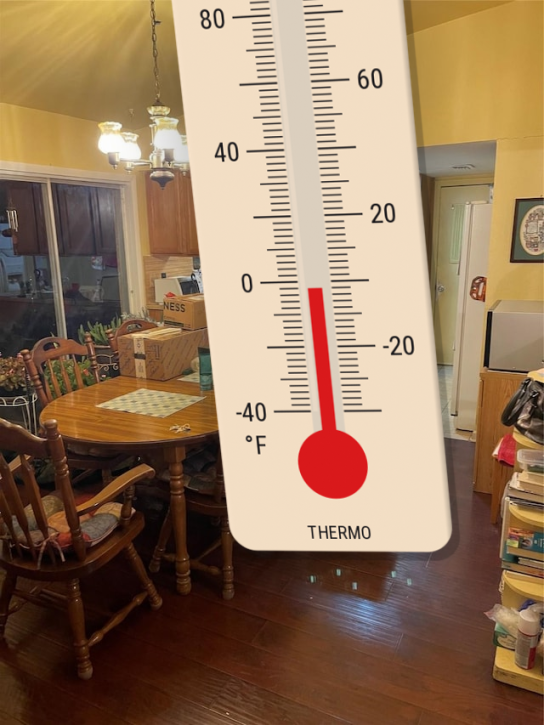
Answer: -2°F
